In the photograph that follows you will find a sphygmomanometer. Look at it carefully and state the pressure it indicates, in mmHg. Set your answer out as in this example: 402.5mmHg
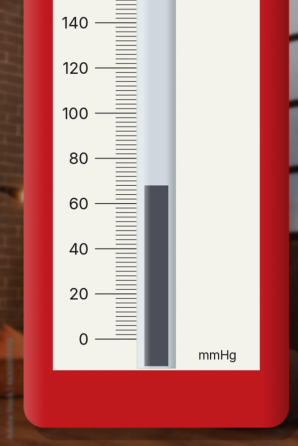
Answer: 68mmHg
